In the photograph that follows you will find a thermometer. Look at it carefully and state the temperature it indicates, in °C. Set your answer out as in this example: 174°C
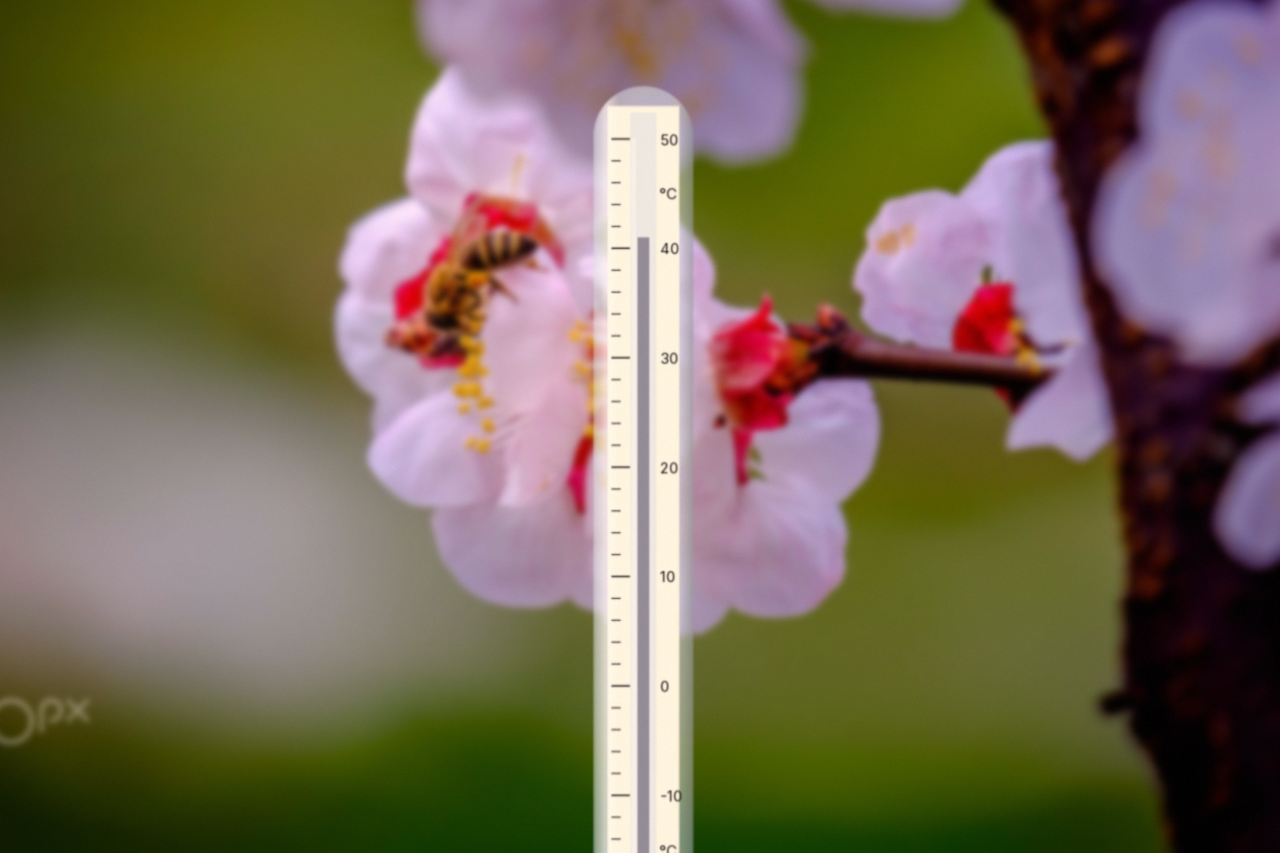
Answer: 41°C
